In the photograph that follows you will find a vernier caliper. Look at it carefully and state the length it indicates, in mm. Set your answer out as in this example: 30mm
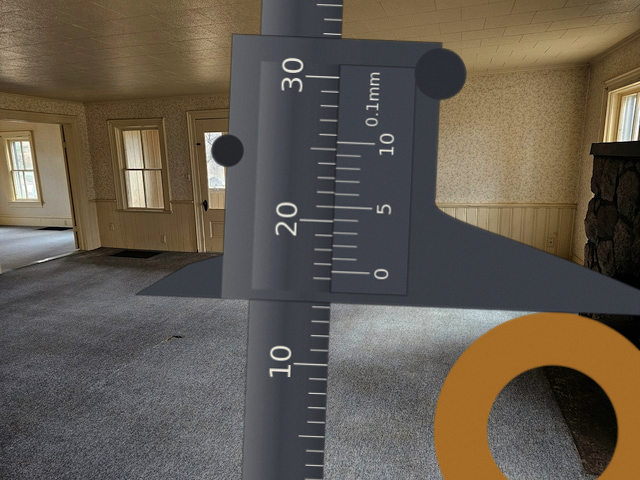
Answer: 16.5mm
